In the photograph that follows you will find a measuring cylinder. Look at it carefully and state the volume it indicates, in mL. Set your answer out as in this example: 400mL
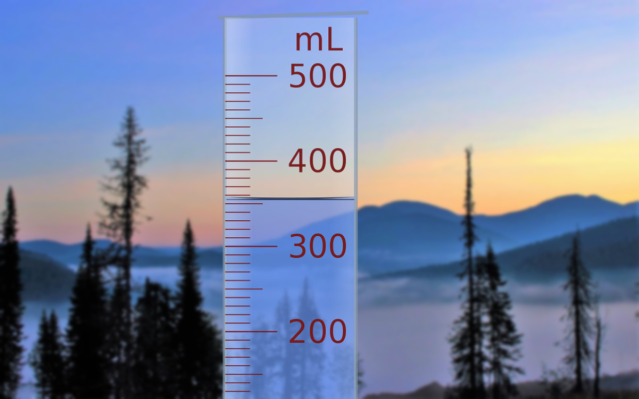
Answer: 355mL
